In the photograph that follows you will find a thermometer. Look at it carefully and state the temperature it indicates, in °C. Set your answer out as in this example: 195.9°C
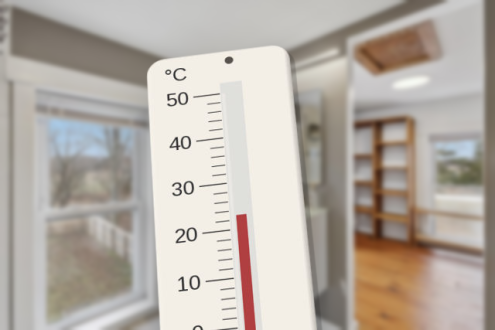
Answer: 23°C
